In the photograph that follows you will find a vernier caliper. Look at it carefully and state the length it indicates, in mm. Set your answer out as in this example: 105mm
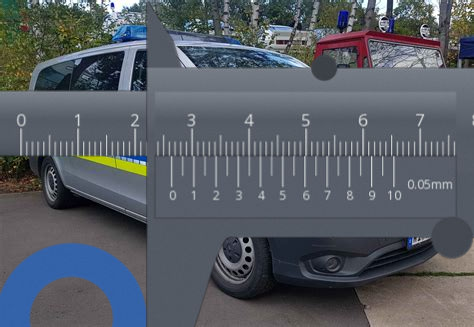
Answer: 26.4mm
